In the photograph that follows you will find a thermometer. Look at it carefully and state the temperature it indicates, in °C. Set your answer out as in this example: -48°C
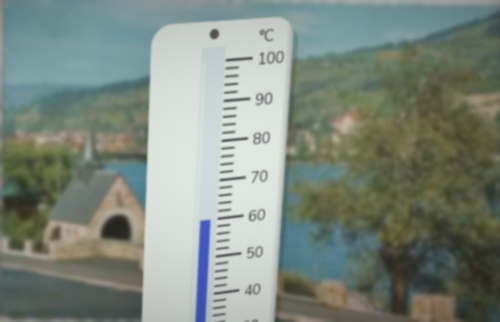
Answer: 60°C
